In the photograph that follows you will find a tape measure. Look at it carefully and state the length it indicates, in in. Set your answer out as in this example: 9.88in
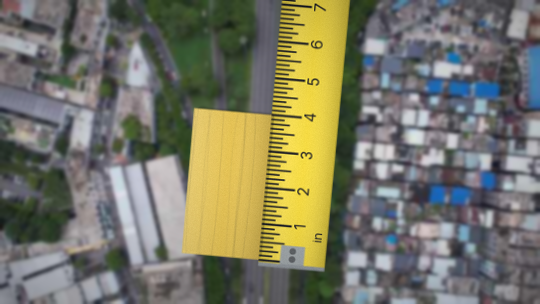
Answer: 4in
